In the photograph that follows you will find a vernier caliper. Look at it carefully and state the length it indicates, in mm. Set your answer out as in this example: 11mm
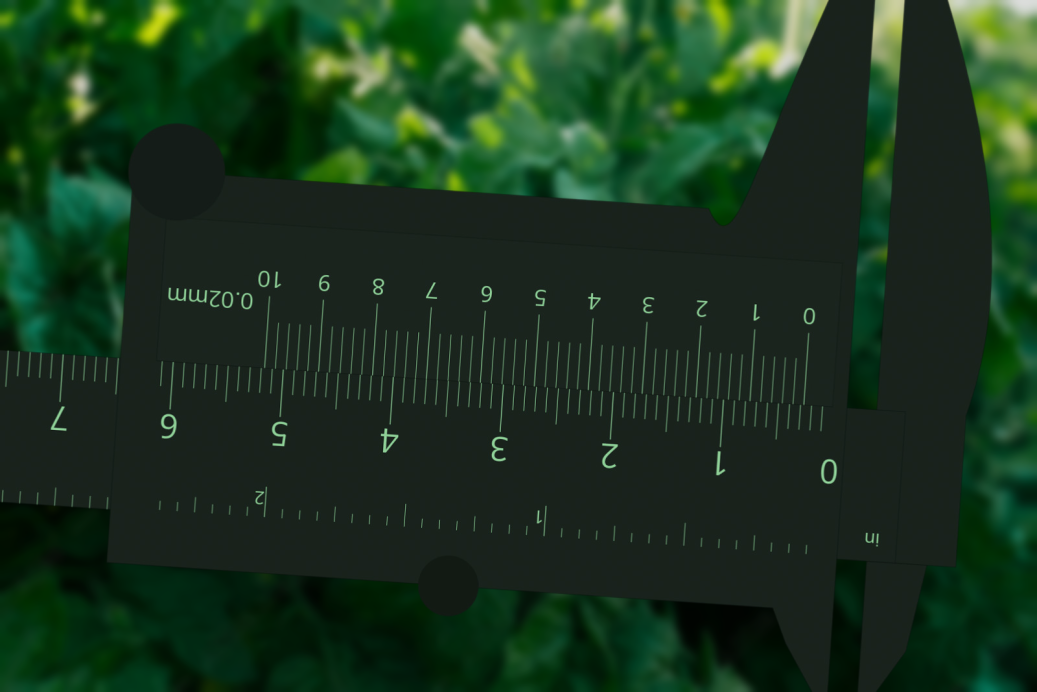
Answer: 2.7mm
